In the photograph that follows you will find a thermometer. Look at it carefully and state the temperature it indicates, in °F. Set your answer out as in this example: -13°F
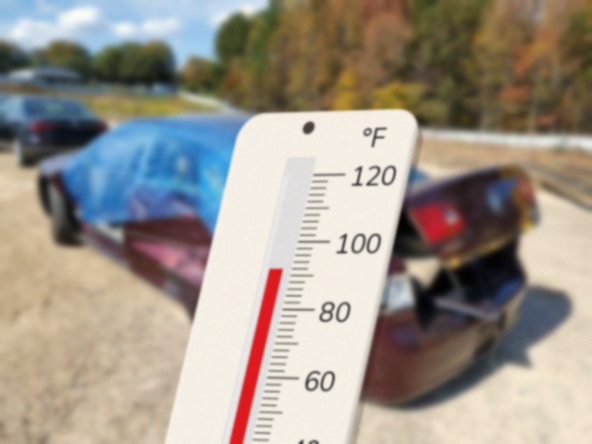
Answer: 92°F
